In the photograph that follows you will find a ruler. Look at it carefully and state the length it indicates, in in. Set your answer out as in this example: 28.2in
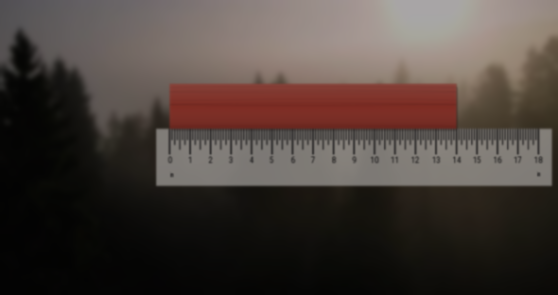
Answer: 14in
